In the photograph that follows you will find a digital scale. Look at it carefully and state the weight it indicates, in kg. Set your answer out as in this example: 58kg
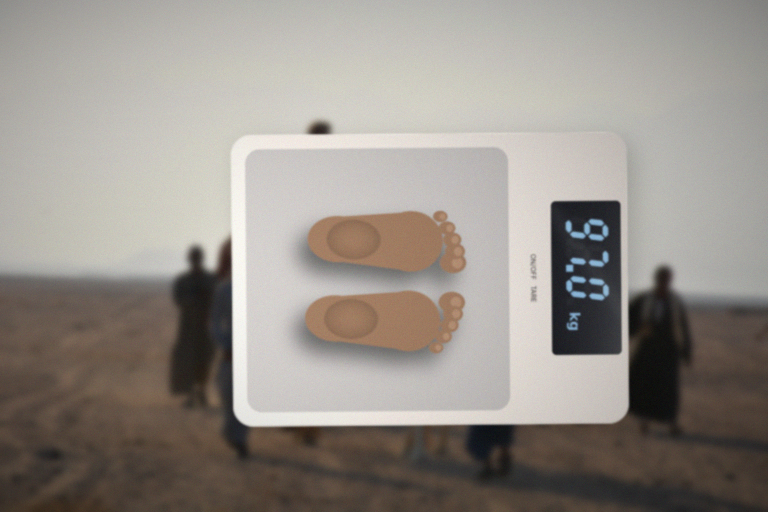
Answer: 97.0kg
